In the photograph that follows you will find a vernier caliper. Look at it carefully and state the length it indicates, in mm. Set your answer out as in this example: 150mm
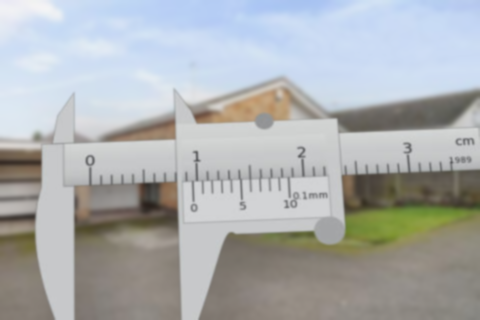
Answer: 9.6mm
